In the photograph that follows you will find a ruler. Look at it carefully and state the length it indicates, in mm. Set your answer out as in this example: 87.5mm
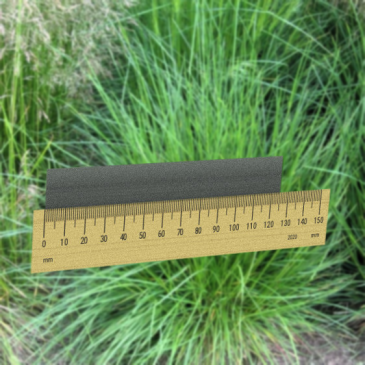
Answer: 125mm
